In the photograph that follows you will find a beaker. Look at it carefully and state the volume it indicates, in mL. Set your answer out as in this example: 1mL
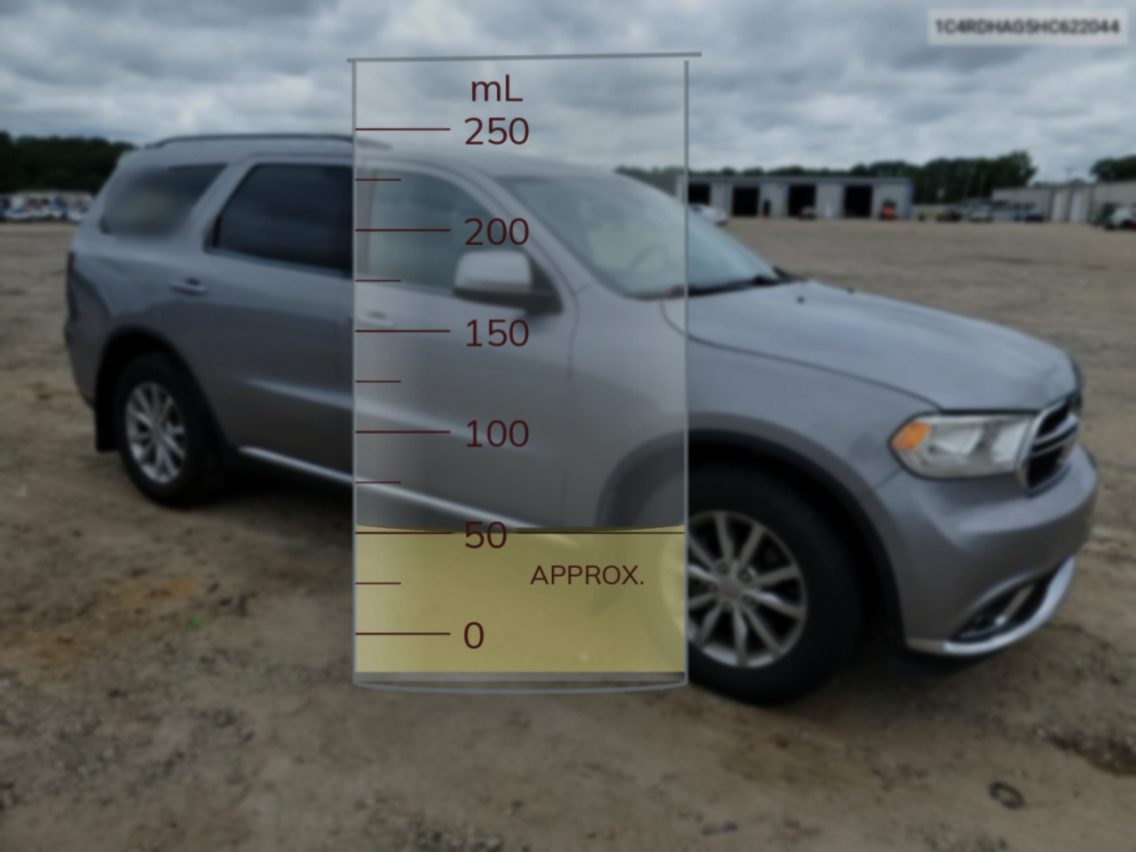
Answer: 50mL
